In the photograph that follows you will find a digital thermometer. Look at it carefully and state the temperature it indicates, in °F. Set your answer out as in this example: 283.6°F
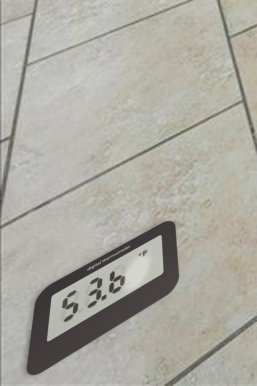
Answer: 53.6°F
